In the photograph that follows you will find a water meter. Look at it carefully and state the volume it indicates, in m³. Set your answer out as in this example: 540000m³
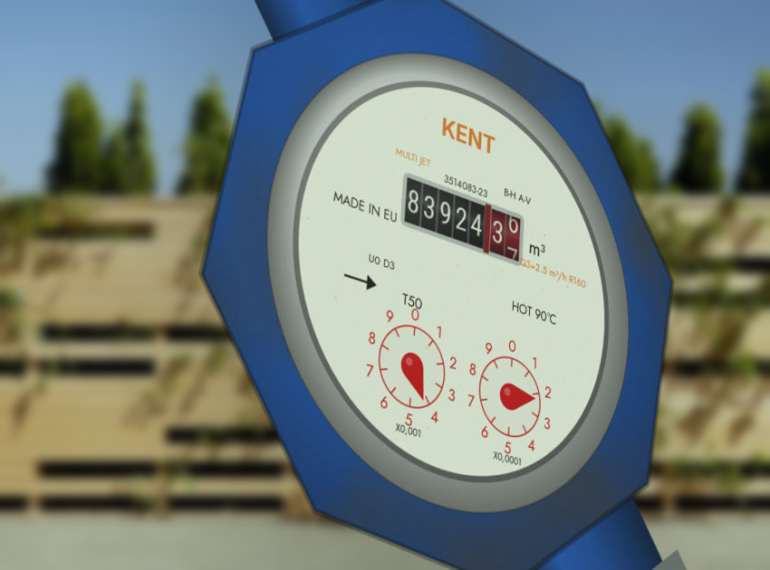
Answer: 83924.3642m³
